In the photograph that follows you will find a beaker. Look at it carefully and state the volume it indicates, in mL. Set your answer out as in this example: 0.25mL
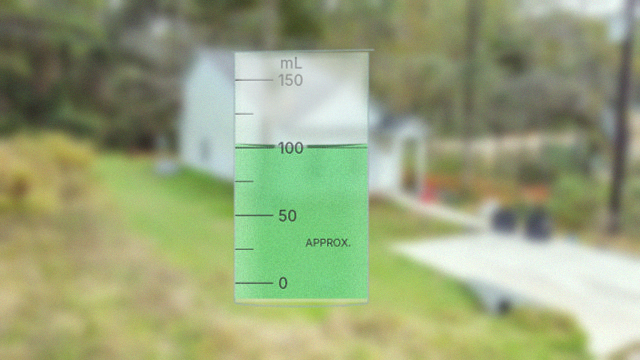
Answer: 100mL
